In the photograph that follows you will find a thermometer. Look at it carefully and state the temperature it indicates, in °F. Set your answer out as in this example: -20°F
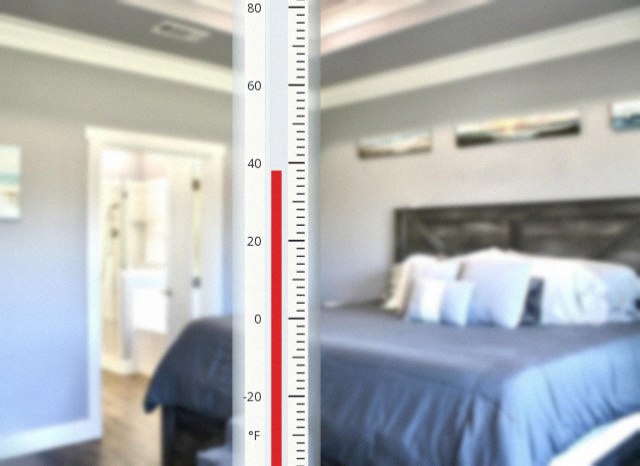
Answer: 38°F
